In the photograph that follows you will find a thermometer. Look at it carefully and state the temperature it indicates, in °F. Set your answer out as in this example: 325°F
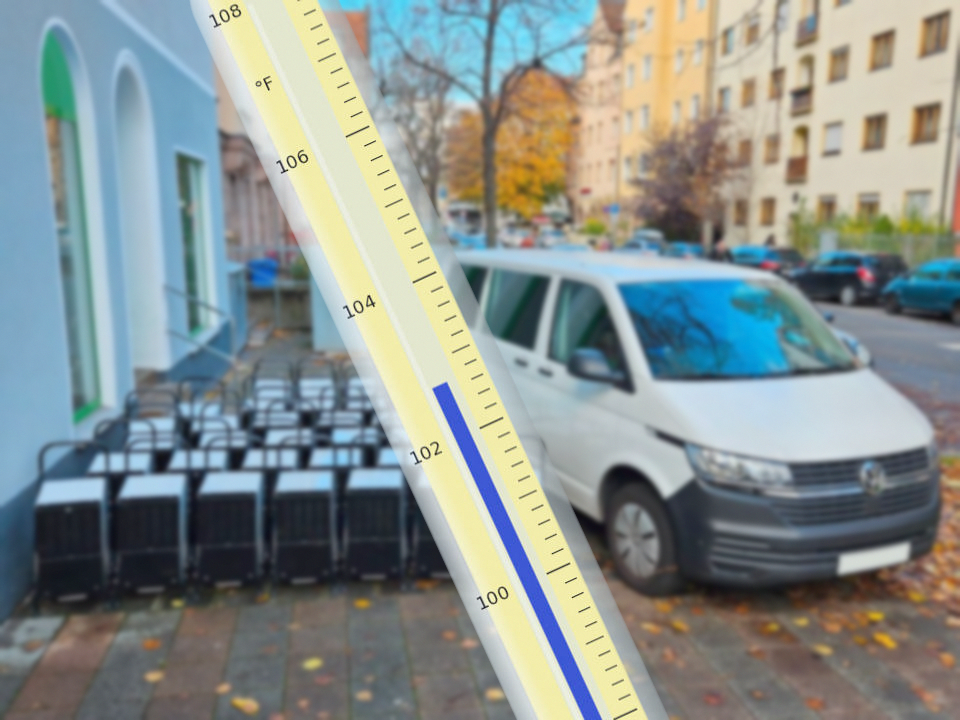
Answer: 102.7°F
